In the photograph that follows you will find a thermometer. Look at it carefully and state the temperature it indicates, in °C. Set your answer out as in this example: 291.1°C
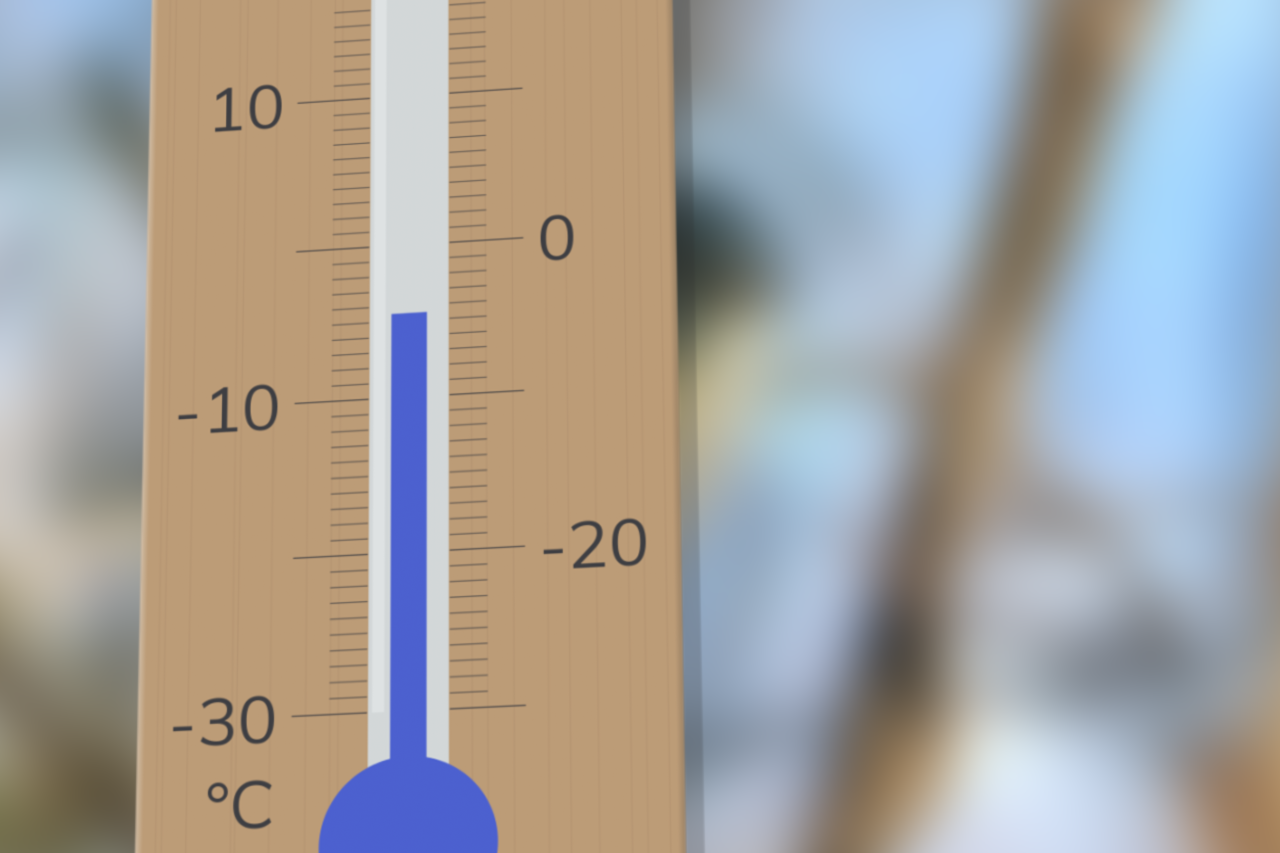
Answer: -4.5°C
